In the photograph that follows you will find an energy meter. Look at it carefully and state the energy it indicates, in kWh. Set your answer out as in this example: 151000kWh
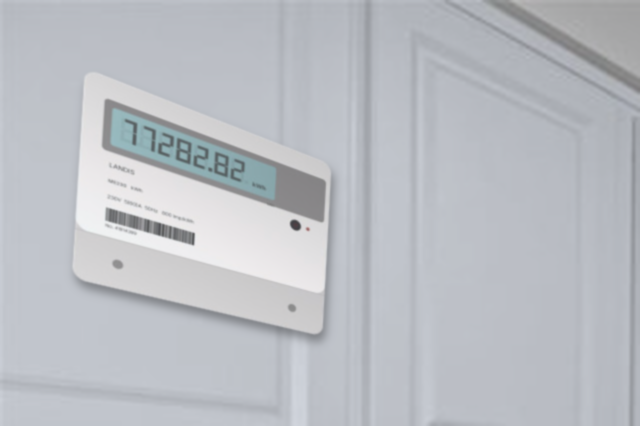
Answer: 77282.82kWh
